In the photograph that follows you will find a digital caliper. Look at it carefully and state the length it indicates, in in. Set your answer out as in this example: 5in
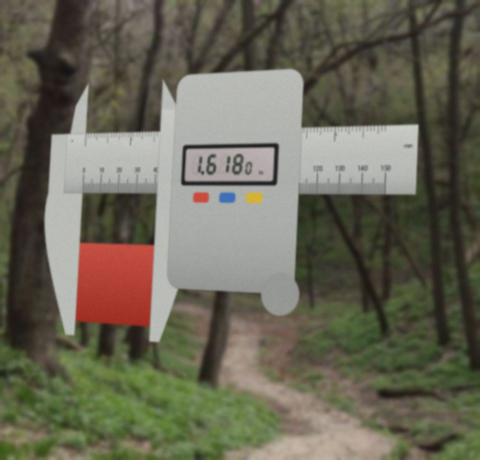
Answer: 1.6180in
